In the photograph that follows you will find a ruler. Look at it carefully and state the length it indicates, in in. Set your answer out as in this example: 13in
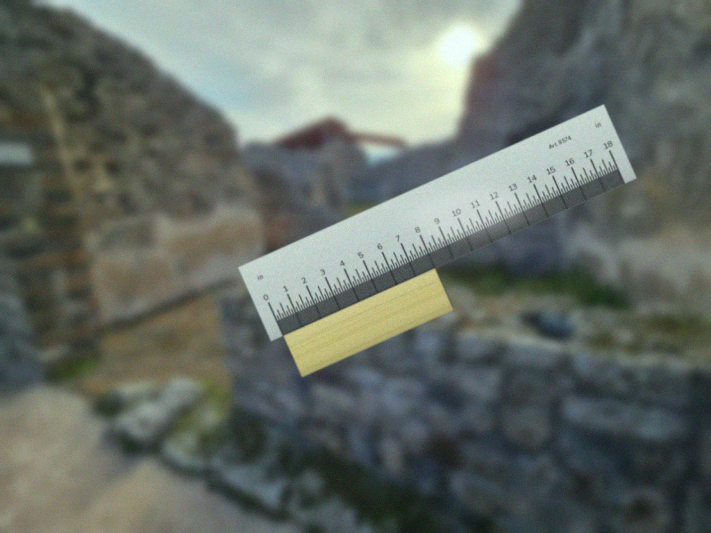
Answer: 8in
